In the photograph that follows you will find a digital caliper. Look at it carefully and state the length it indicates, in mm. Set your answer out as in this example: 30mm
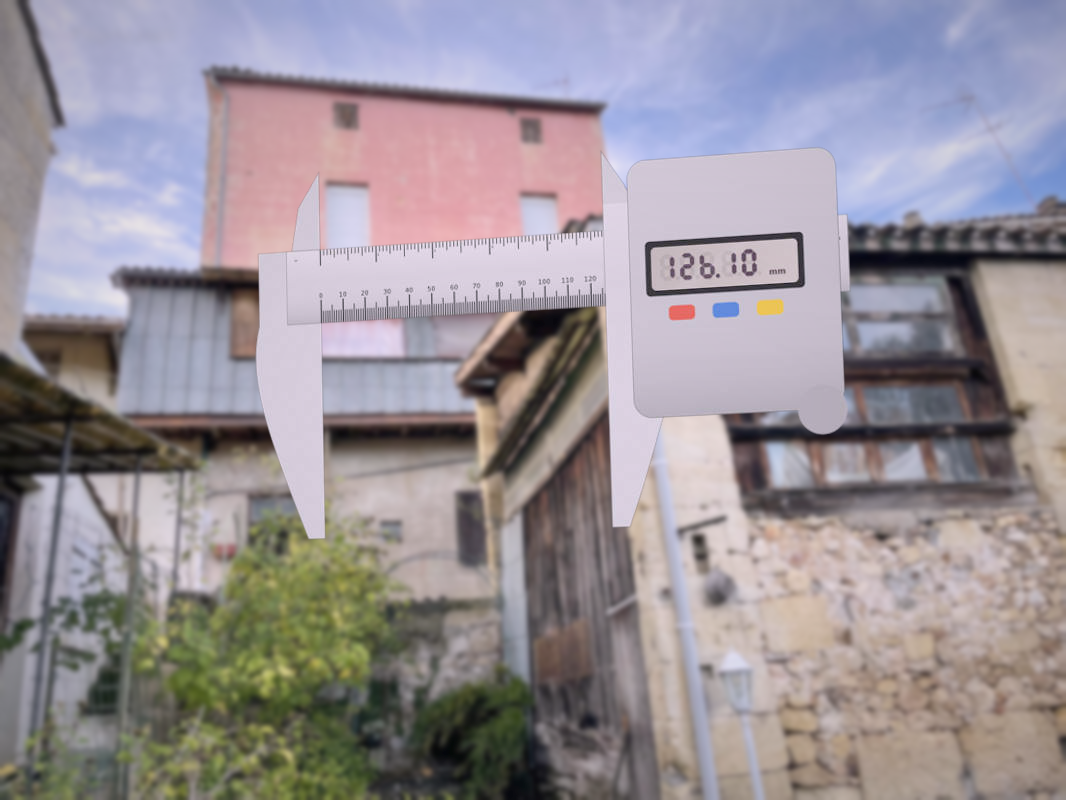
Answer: 126.10mm
